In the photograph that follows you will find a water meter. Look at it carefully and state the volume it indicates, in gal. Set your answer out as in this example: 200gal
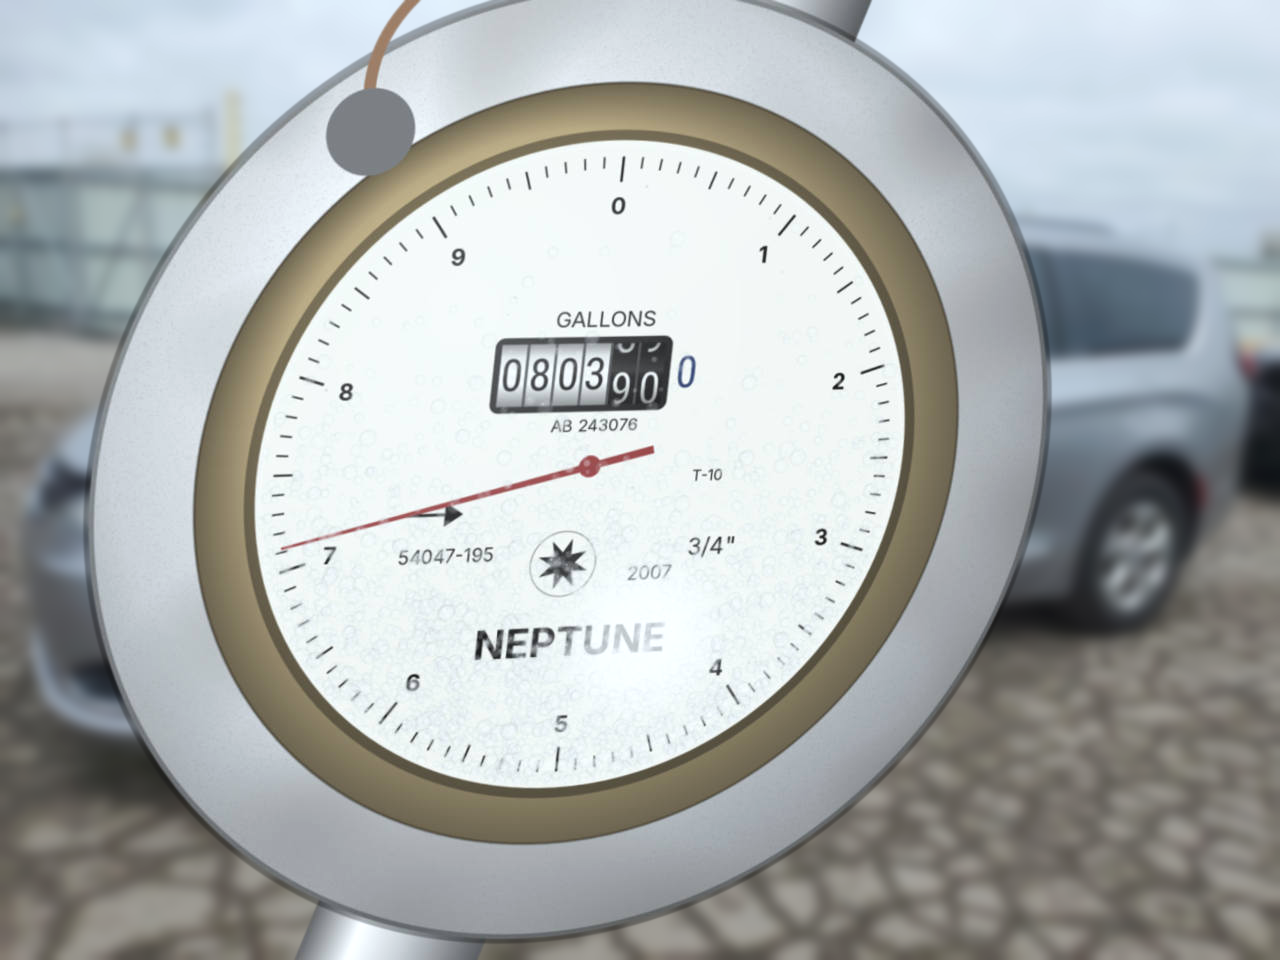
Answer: 803897.1gal
